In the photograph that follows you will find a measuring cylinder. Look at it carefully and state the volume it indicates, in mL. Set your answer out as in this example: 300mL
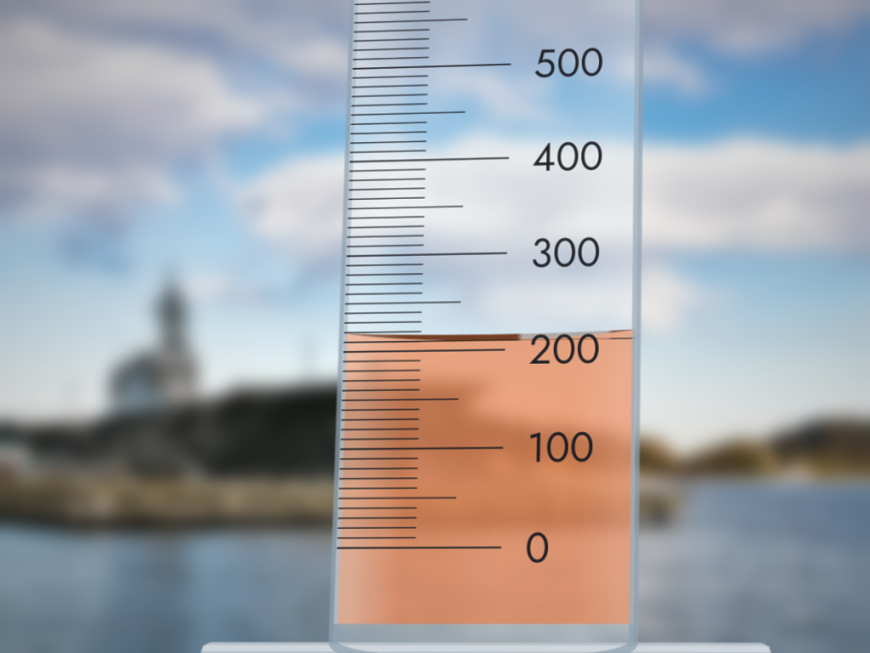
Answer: 210mL
